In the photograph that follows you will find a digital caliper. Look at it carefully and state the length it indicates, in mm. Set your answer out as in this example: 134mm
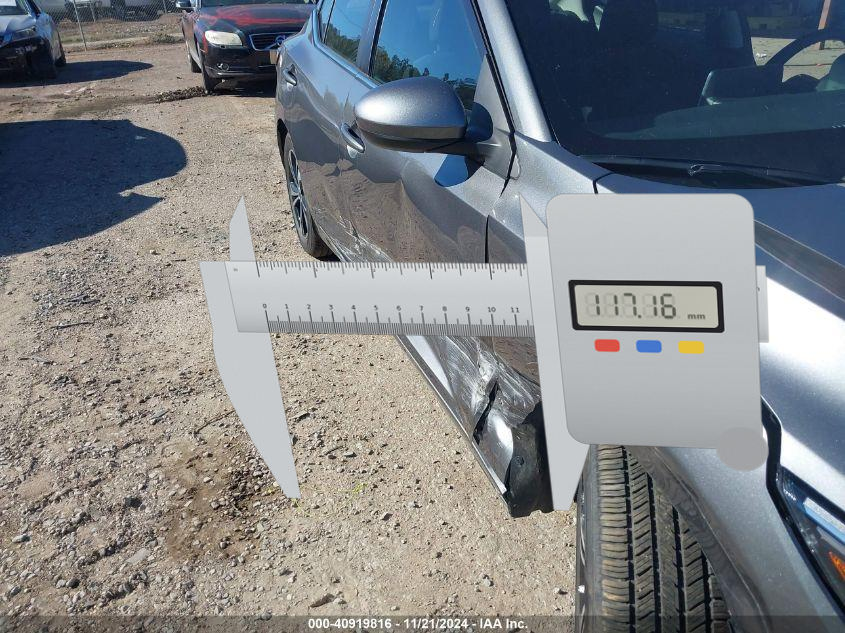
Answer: 117.16mm
